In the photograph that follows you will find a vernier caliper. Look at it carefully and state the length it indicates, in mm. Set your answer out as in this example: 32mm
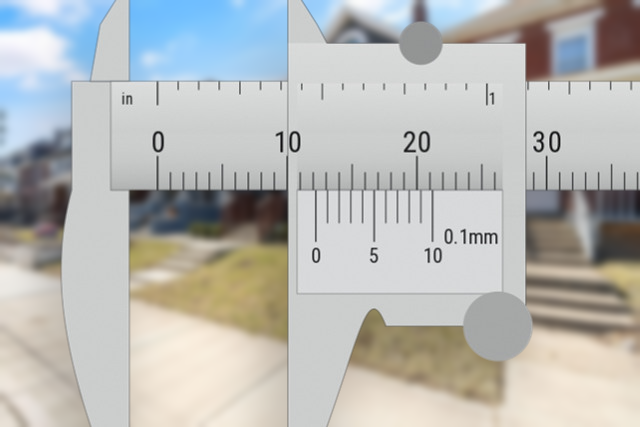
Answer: 12.2mm
